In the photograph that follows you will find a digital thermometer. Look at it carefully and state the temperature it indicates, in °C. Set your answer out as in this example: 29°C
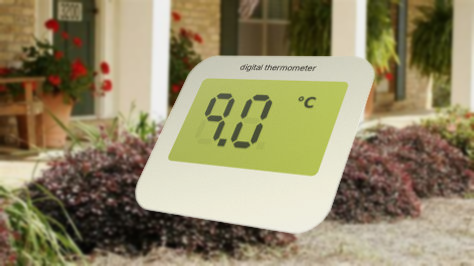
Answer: 9.0°C
